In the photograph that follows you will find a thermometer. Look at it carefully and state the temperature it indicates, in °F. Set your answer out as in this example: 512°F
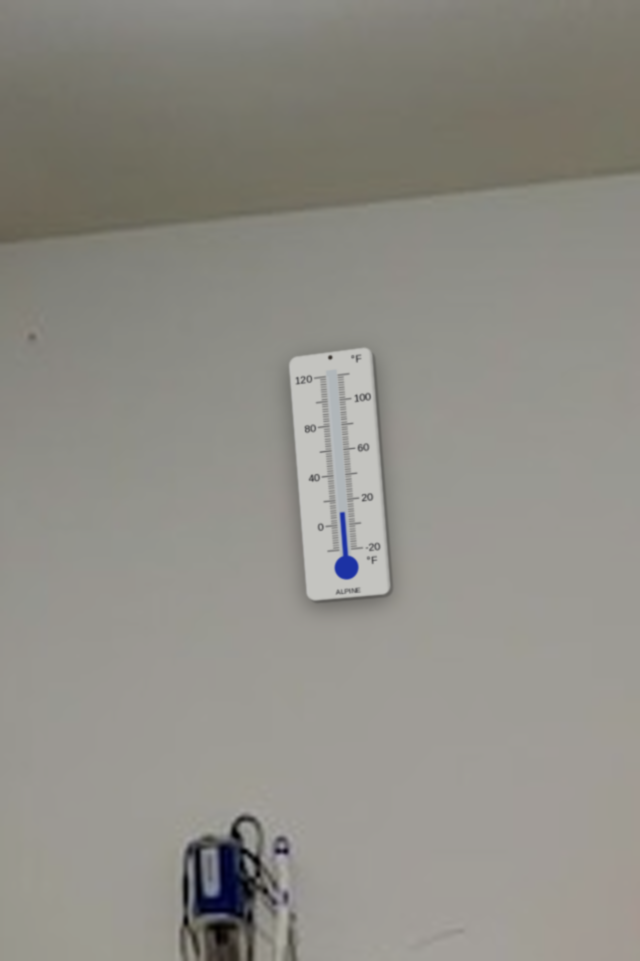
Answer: 10°F
